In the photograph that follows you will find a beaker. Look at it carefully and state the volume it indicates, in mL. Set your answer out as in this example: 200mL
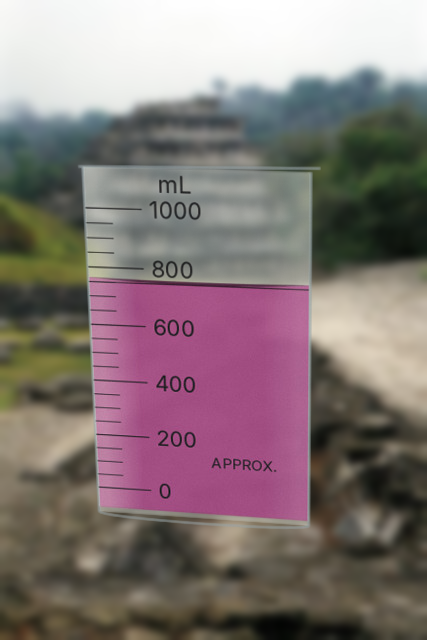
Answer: 750mL
